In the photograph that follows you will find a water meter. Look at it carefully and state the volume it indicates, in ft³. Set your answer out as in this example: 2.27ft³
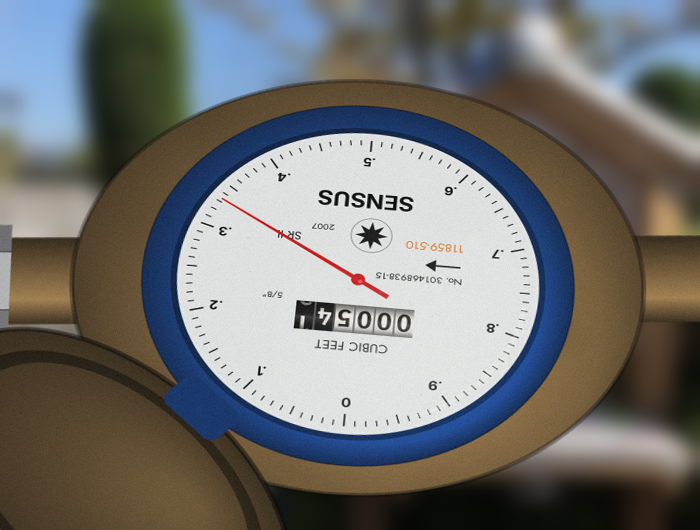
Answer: 541.33ft³
